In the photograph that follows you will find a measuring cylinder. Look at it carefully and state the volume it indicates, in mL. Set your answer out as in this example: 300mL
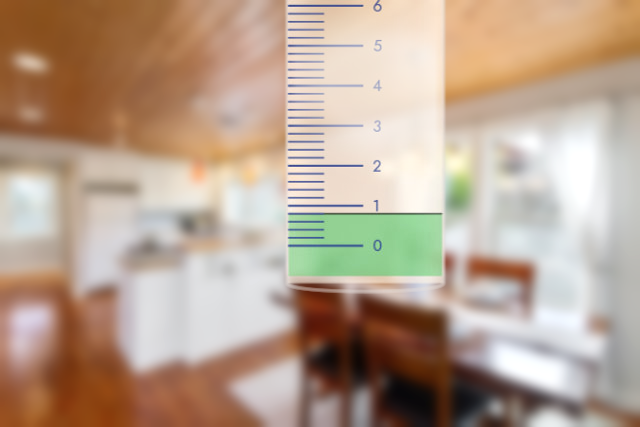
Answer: 0.8mL
